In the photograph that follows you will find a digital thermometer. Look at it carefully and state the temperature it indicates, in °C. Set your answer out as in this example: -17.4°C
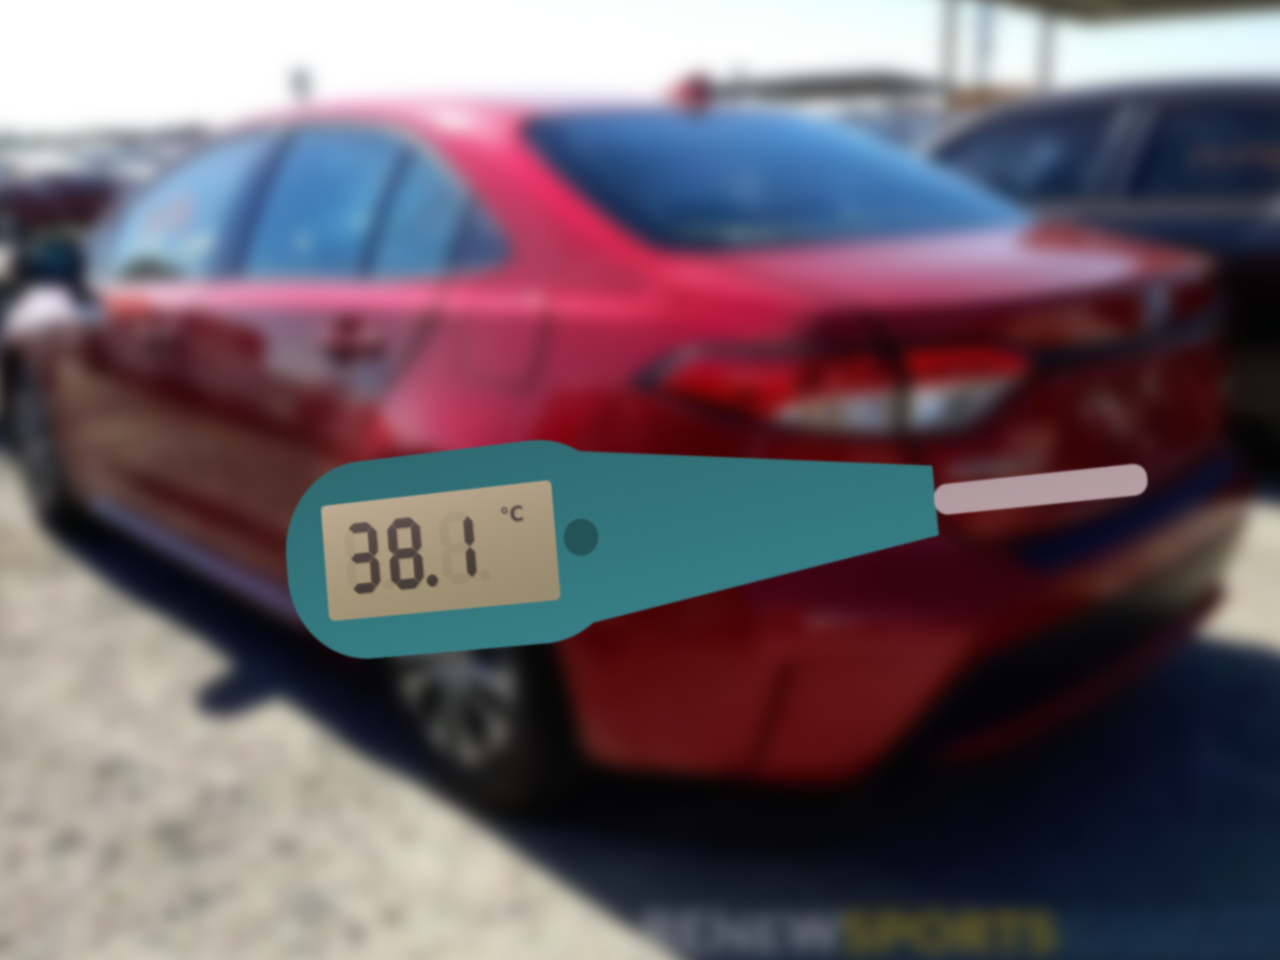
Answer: 38.1°C
